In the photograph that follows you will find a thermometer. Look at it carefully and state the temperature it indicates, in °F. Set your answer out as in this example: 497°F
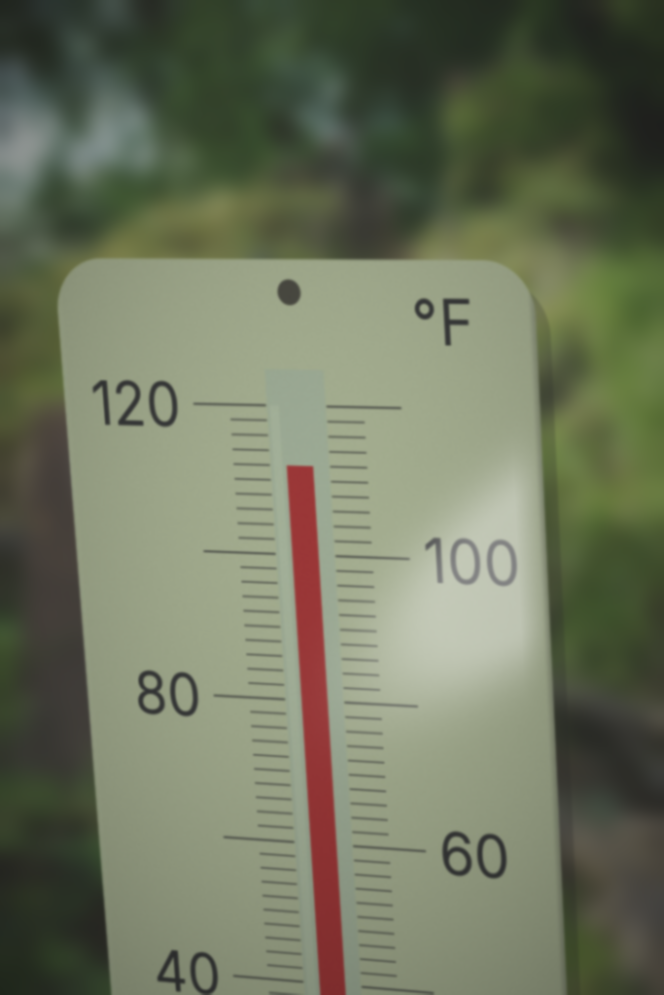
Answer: 112°F
